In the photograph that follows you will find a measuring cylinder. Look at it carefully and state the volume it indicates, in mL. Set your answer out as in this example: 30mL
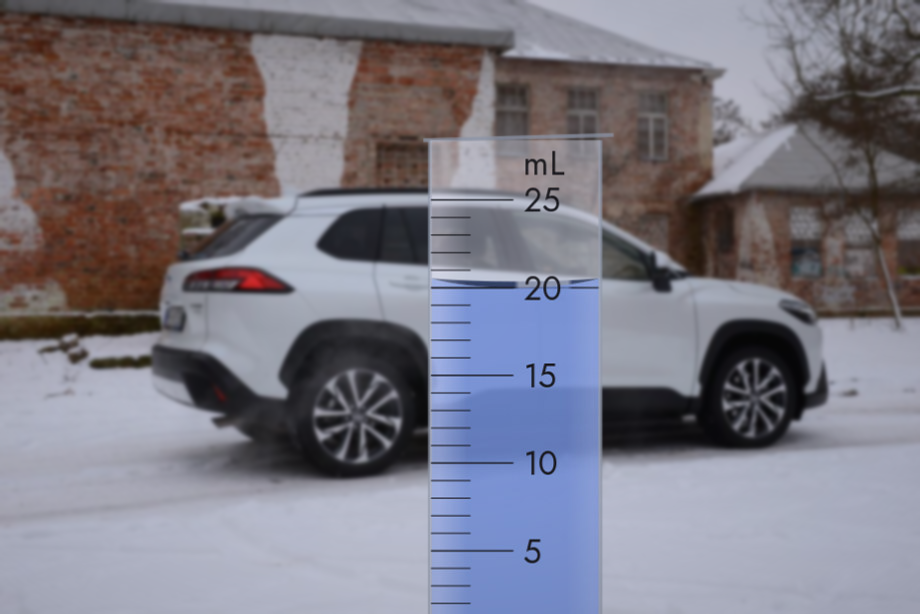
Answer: 20mL
